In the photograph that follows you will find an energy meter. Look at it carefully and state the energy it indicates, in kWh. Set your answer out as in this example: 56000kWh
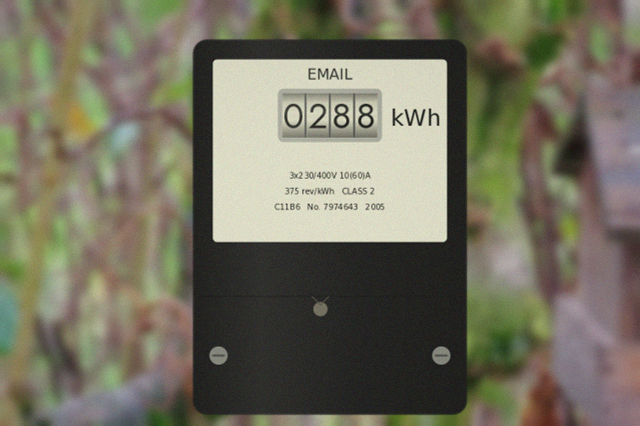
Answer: 288kWh
